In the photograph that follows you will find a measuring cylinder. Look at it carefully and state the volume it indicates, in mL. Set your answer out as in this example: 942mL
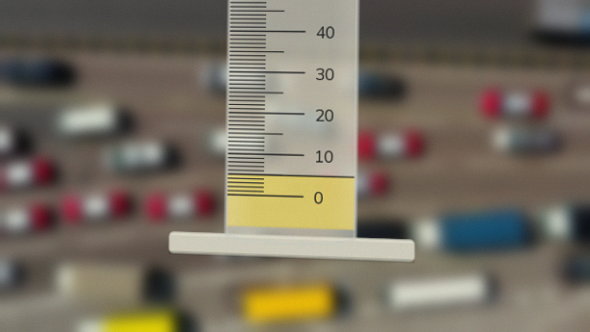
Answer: 5mL
